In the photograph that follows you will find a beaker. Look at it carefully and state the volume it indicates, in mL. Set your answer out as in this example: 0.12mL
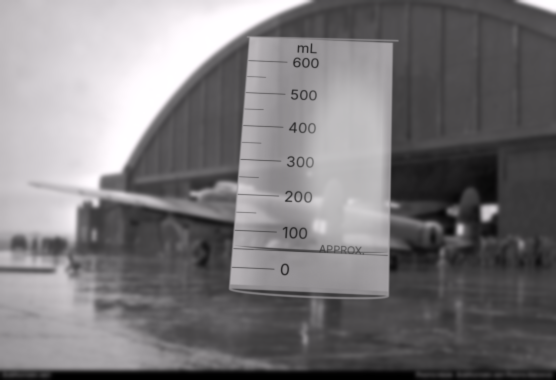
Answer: 50mL
